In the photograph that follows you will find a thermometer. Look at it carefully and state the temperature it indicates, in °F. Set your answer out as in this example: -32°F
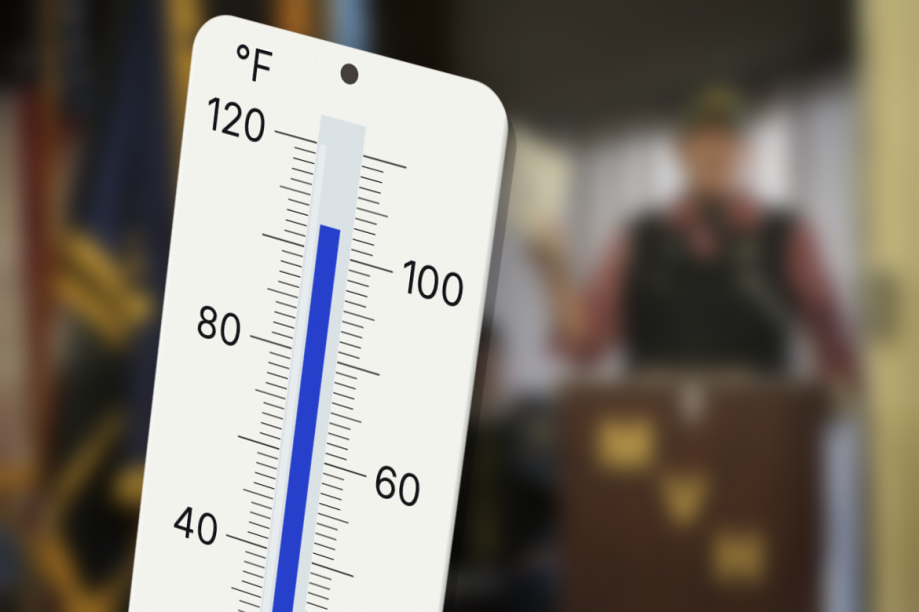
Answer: 105°F
